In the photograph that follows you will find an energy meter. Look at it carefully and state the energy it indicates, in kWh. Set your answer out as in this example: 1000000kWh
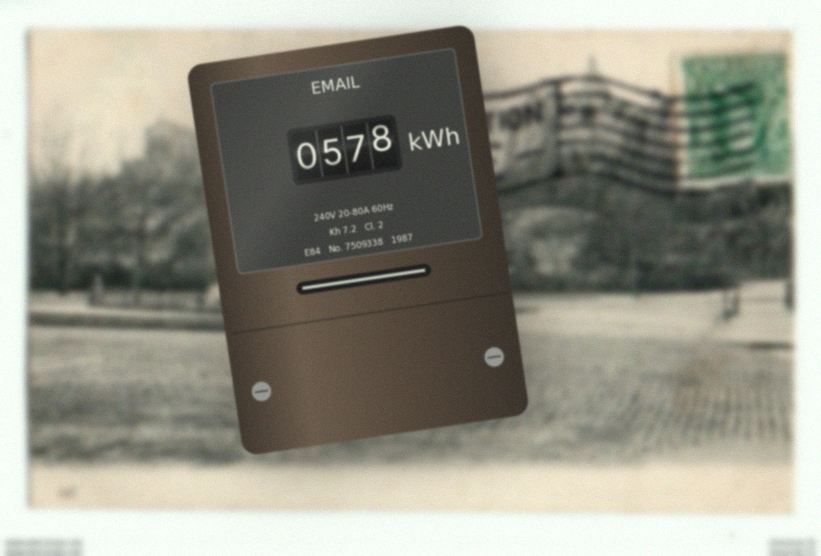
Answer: 578kWh
